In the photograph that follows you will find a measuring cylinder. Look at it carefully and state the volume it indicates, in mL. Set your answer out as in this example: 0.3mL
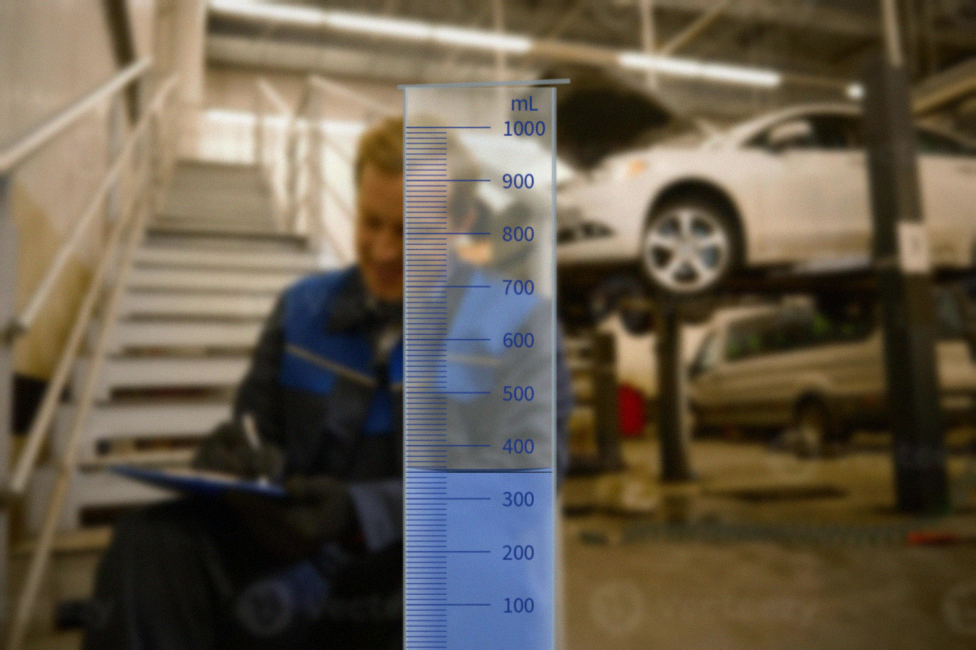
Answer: 350mL
